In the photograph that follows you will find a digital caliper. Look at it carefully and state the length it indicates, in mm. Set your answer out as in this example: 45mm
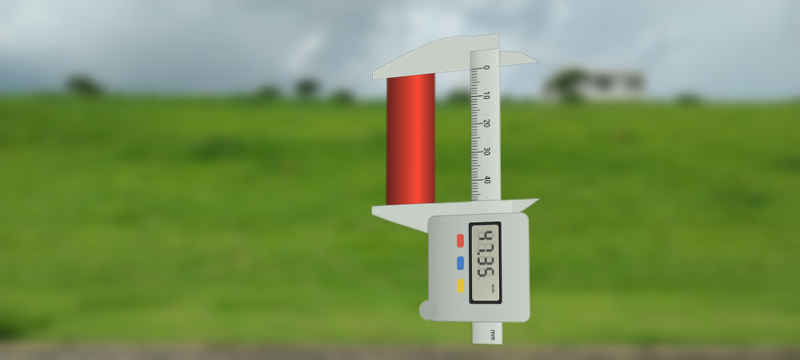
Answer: 47.35mm
